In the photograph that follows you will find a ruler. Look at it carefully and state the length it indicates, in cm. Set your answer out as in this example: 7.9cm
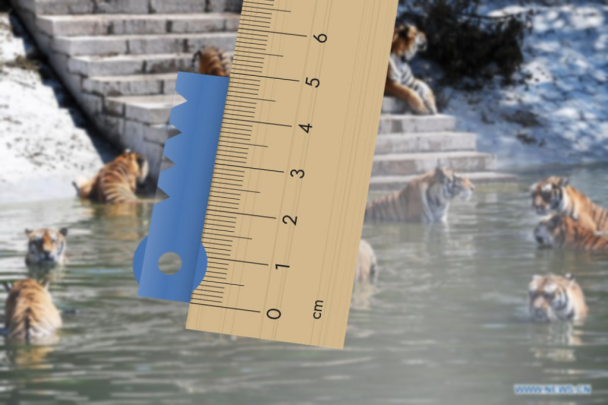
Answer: 4.9cm
